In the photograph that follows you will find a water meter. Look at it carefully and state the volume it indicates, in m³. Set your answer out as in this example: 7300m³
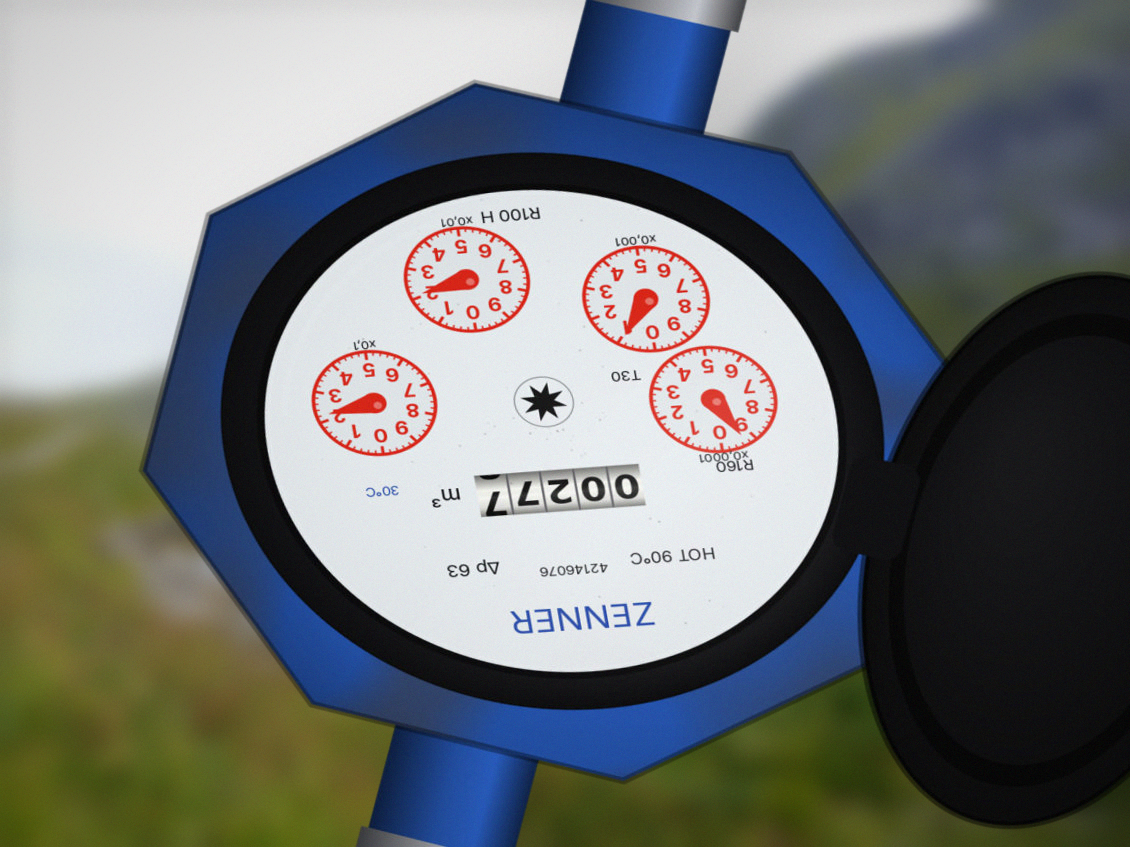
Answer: 277.2209m³
